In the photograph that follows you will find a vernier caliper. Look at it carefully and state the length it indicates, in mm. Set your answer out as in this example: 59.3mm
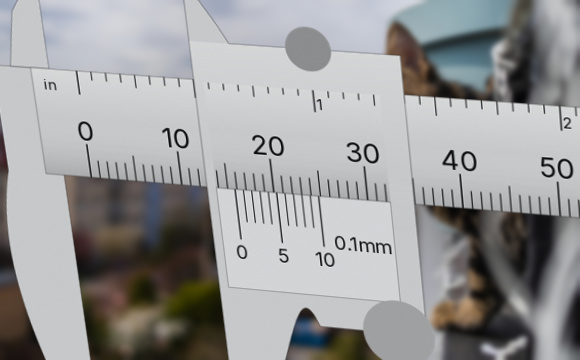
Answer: 15.8mm
